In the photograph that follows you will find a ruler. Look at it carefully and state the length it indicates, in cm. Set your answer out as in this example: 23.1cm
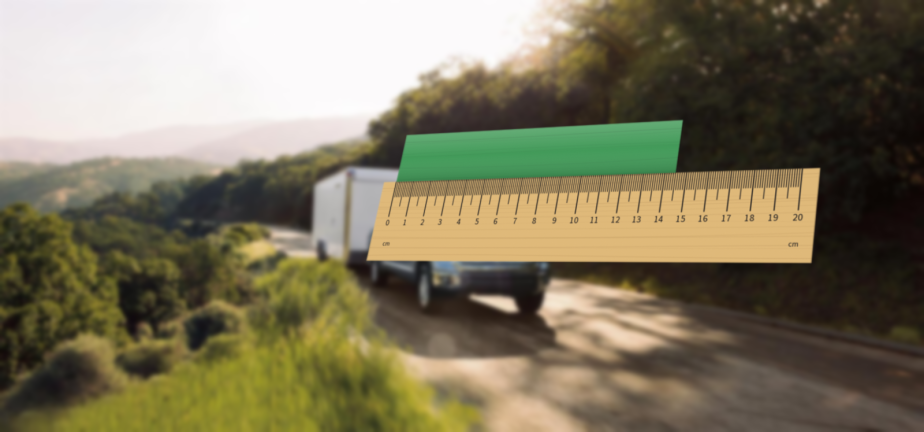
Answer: 14.5cm
